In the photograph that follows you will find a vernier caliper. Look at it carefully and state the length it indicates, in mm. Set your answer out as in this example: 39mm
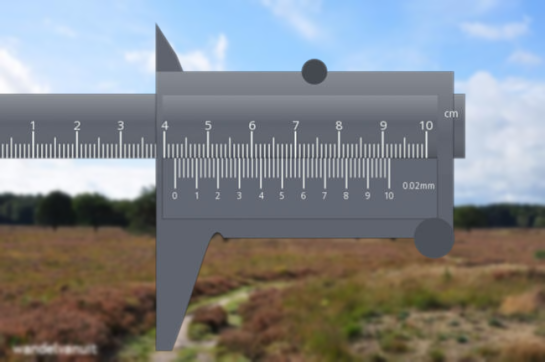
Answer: 42.5mm
